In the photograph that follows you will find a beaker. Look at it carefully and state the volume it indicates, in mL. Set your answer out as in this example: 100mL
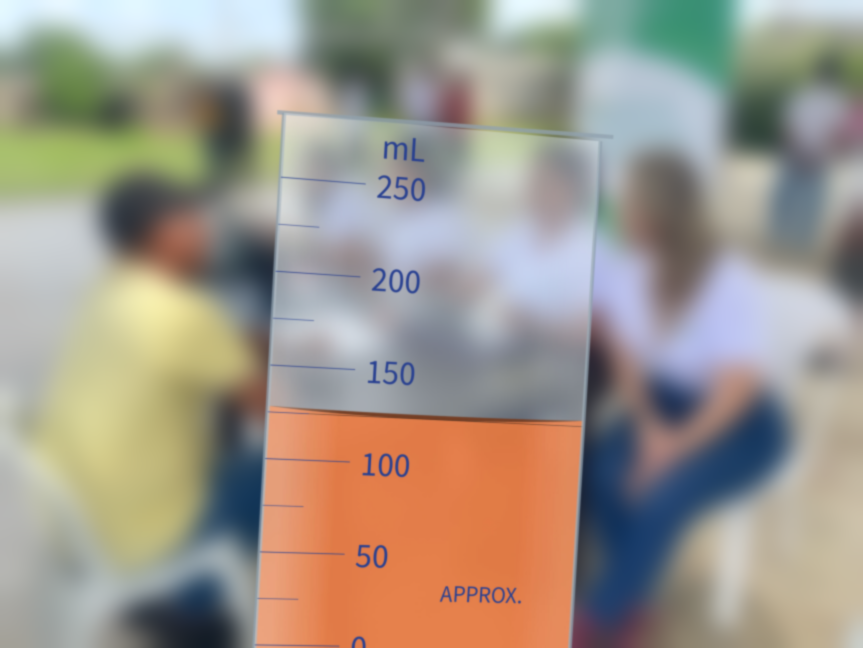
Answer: 125mL
